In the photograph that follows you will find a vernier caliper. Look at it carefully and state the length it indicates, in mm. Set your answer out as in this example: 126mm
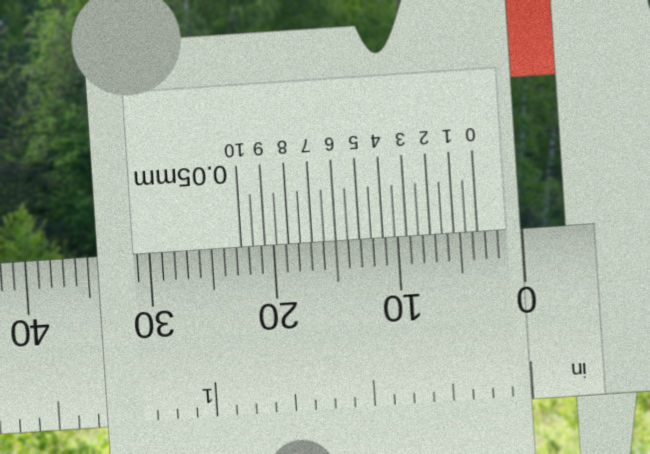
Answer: 3.6mm
